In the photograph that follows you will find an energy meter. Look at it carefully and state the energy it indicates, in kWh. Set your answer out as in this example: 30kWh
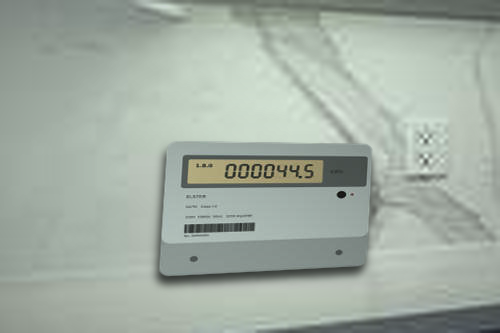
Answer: 44.5kWh
